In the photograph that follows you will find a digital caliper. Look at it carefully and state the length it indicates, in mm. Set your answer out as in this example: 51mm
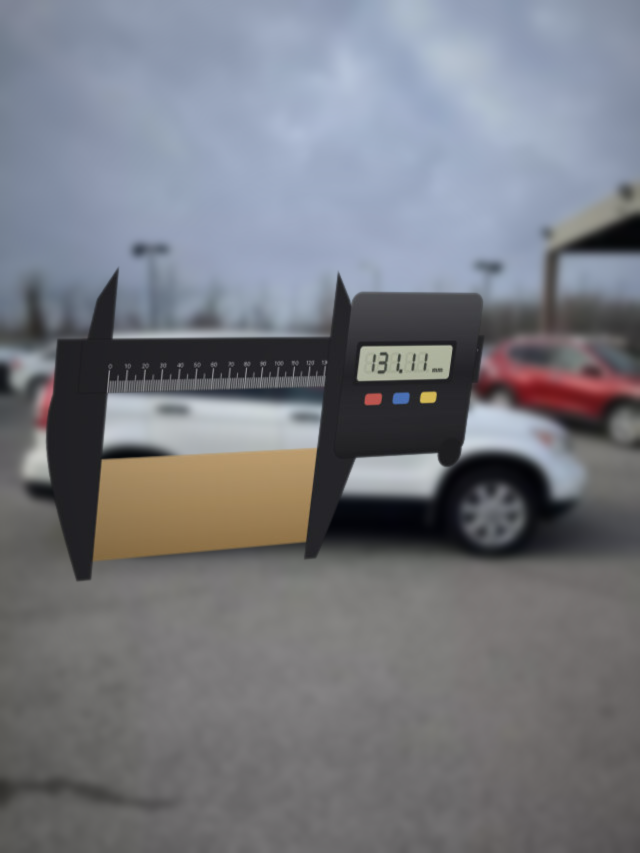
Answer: 131.11mm
